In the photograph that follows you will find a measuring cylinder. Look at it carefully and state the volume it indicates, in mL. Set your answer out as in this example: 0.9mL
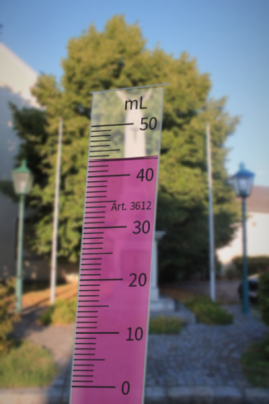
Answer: 43mL
